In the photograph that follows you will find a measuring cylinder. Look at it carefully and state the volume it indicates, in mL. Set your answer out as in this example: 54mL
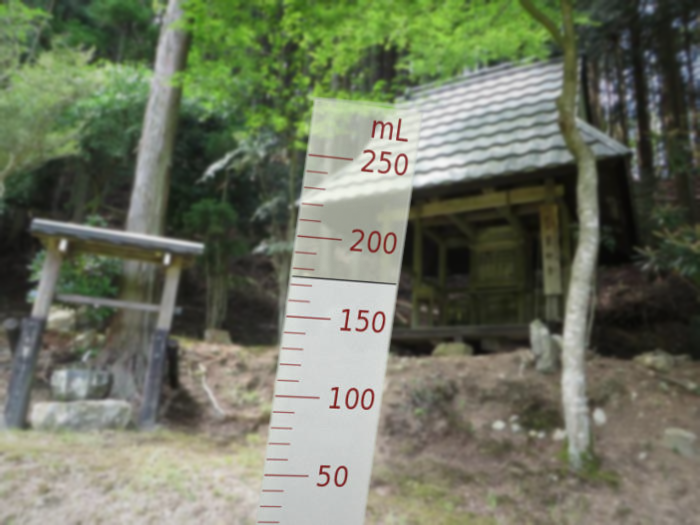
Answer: 175mL
